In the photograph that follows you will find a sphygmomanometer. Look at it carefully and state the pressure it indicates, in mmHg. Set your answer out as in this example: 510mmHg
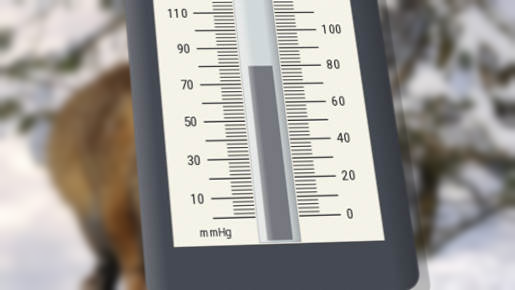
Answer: 80mmHg
